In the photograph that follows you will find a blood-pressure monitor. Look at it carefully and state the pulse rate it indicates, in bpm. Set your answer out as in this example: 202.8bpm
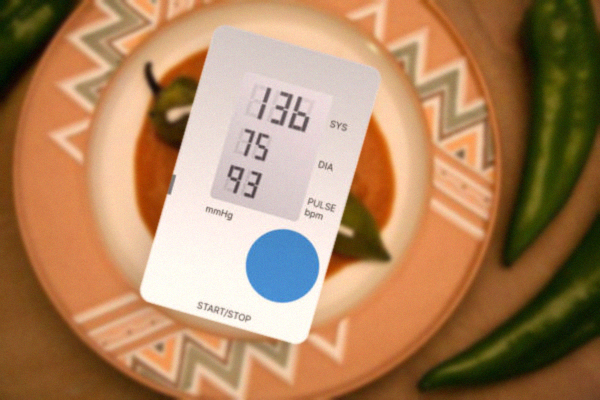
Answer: 93bpm
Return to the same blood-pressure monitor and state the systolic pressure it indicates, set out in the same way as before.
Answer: 136mmHg
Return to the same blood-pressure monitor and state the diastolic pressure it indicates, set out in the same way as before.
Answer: 75mmHg
